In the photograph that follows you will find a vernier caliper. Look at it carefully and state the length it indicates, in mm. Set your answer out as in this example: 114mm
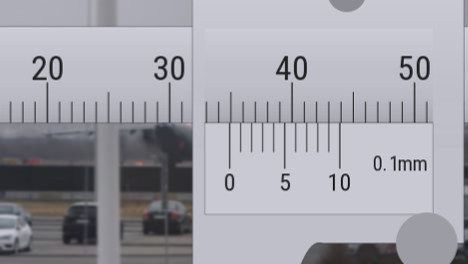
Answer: 34.9mm
